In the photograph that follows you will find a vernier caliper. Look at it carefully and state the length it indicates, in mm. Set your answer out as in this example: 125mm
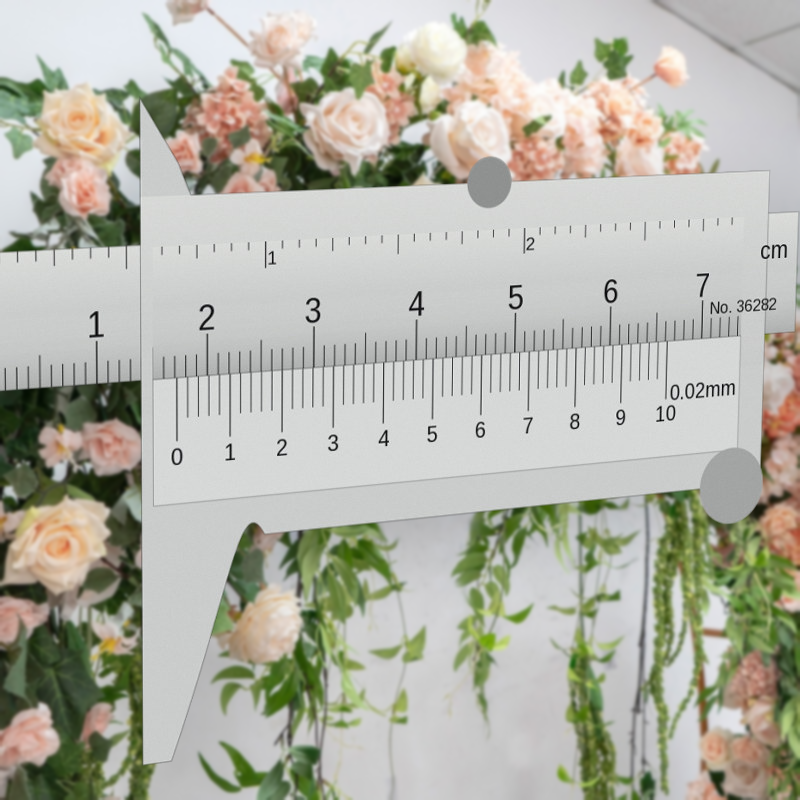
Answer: 17.2mm
